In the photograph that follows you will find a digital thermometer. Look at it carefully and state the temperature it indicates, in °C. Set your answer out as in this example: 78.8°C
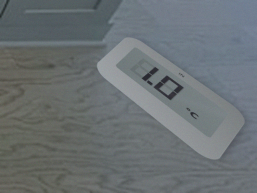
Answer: 1.0°C
